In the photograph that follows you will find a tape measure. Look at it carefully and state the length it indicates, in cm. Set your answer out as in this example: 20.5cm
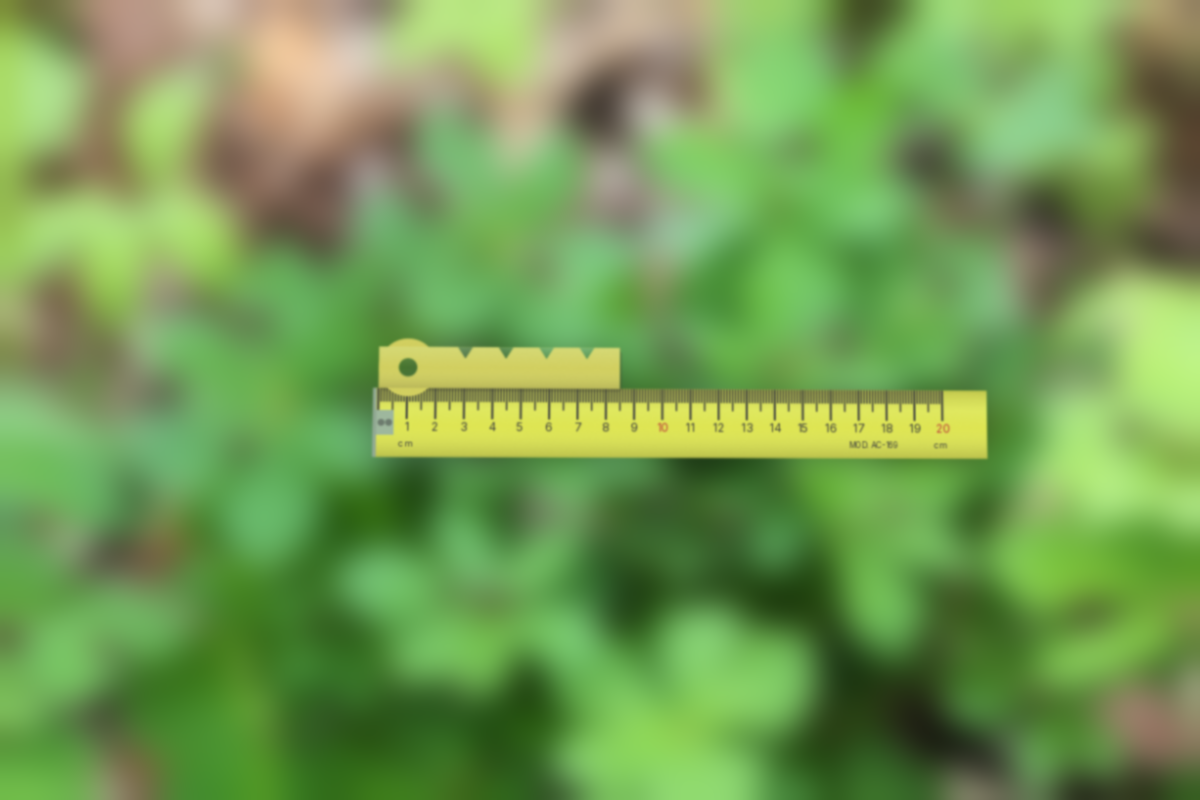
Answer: 8.5cm
